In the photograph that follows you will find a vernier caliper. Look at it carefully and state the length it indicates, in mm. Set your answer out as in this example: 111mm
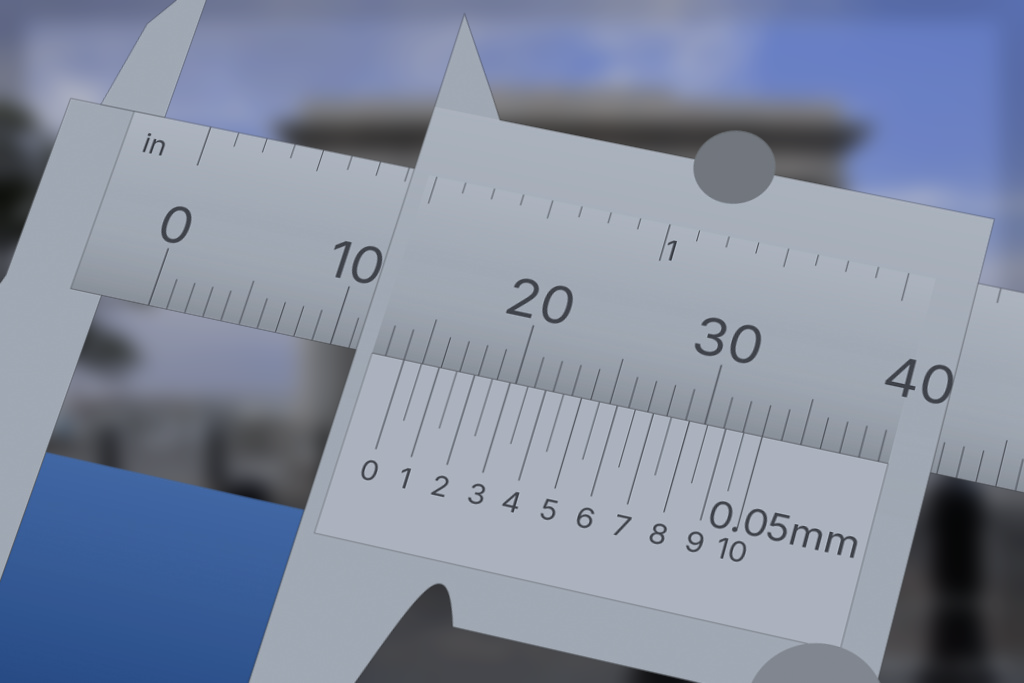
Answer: 14.0mm
